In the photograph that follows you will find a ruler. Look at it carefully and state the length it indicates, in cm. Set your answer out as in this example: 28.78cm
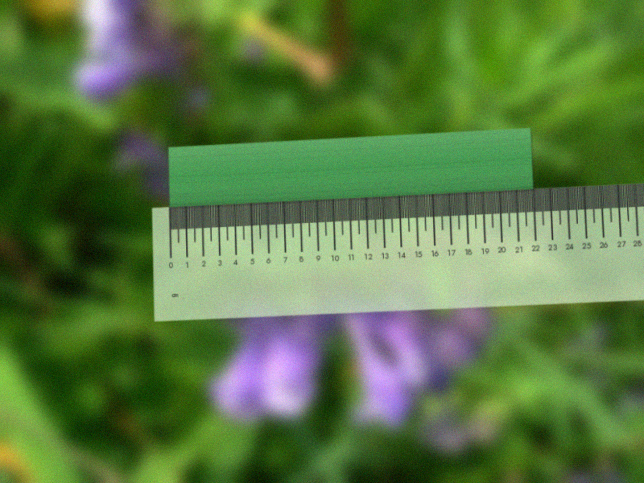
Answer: 22cm
